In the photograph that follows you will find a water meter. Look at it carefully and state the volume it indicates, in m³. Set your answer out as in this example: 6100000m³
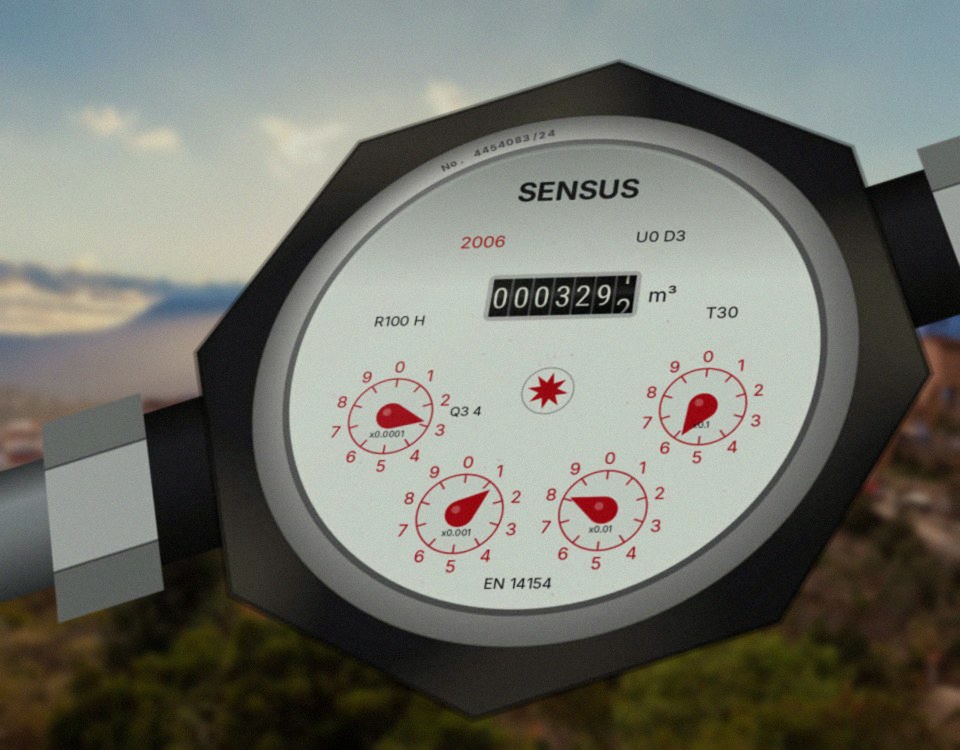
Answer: 3291.5812m³
